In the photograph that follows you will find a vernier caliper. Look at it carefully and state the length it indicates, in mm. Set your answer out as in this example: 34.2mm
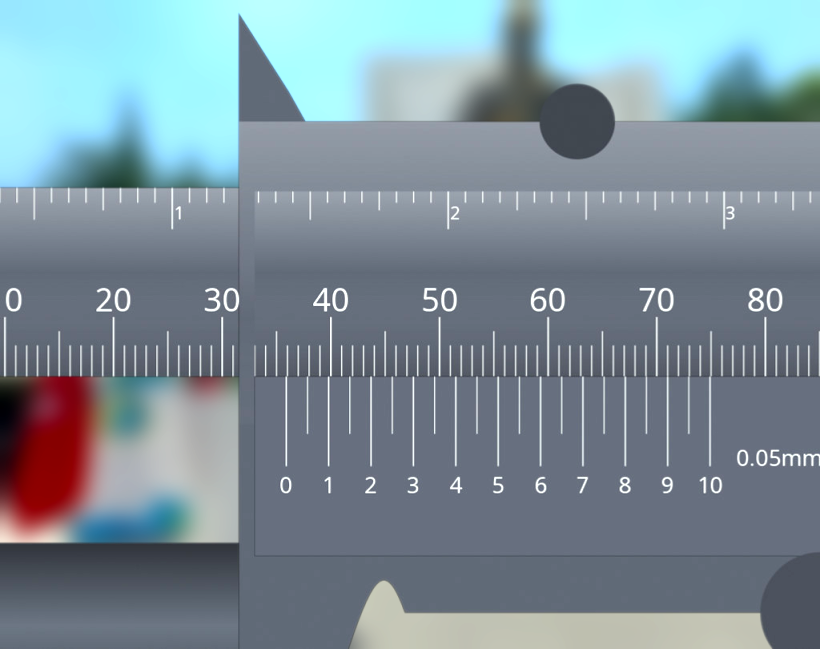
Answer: 35.9mm
